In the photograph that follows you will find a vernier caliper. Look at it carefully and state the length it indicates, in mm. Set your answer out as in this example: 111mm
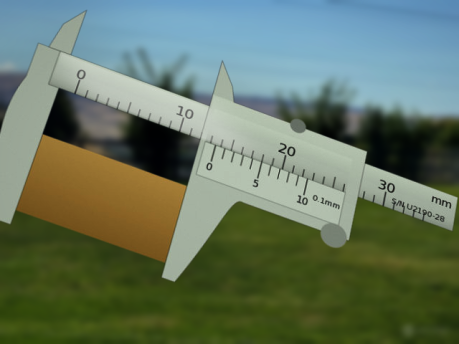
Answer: 13.5mm
